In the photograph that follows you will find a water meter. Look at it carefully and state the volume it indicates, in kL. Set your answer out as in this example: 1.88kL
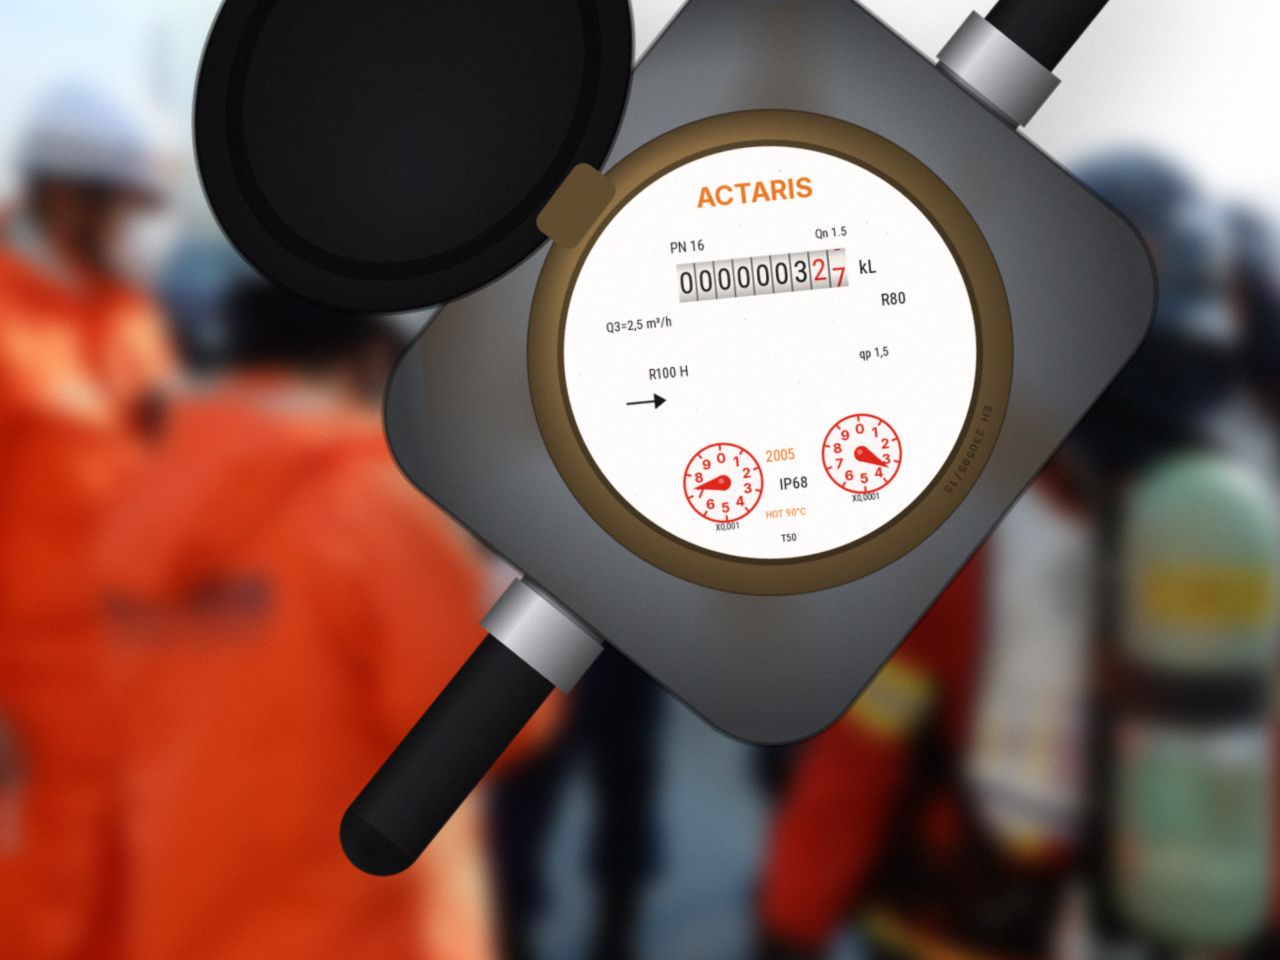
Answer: 3.2673kL
